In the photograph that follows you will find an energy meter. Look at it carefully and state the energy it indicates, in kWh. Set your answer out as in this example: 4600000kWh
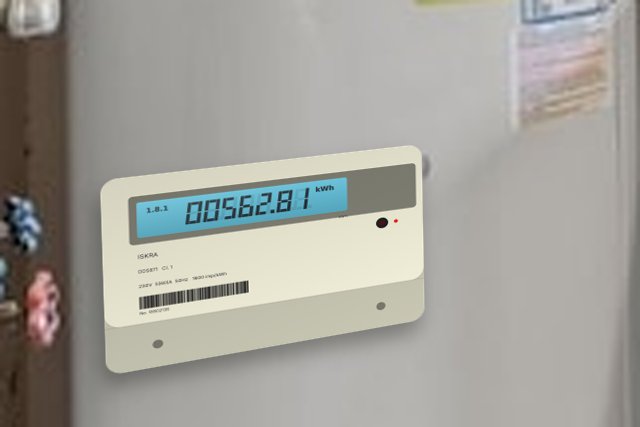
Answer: 562.81kWh
